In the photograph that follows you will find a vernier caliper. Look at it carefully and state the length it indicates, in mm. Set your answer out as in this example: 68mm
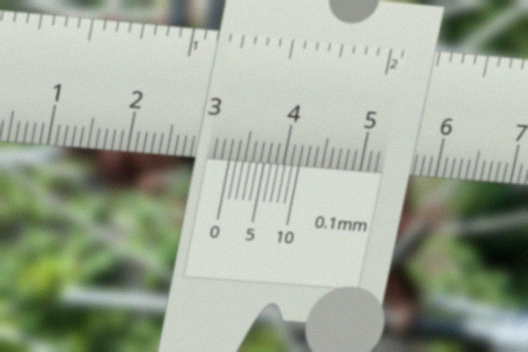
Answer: 33.0mm
